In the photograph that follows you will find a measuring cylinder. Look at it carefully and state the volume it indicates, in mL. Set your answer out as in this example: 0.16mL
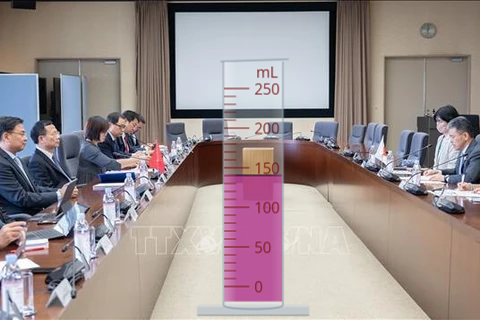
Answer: 140mL
